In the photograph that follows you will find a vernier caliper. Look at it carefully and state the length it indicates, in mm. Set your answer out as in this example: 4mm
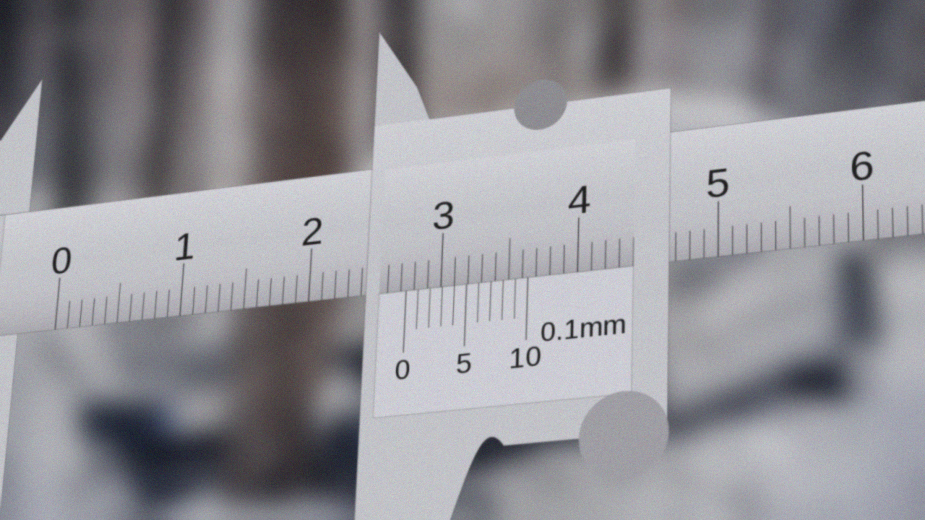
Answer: 27.4mm
